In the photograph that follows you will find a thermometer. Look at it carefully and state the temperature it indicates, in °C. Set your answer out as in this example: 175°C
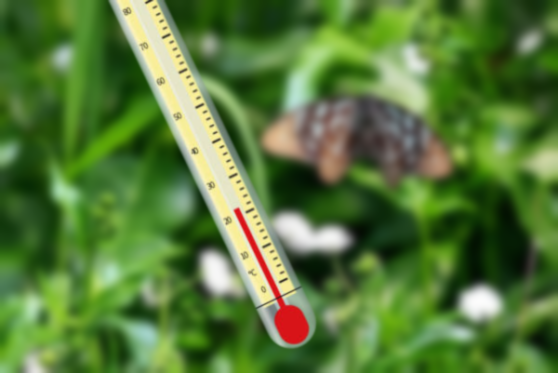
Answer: 22°C
